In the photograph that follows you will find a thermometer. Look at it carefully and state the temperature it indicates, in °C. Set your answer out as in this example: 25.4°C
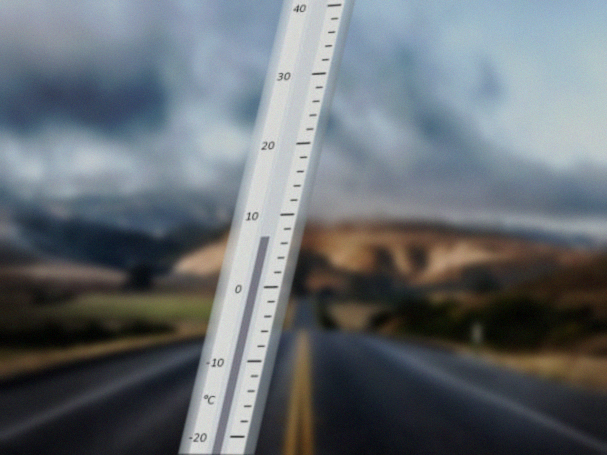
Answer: 7°C
